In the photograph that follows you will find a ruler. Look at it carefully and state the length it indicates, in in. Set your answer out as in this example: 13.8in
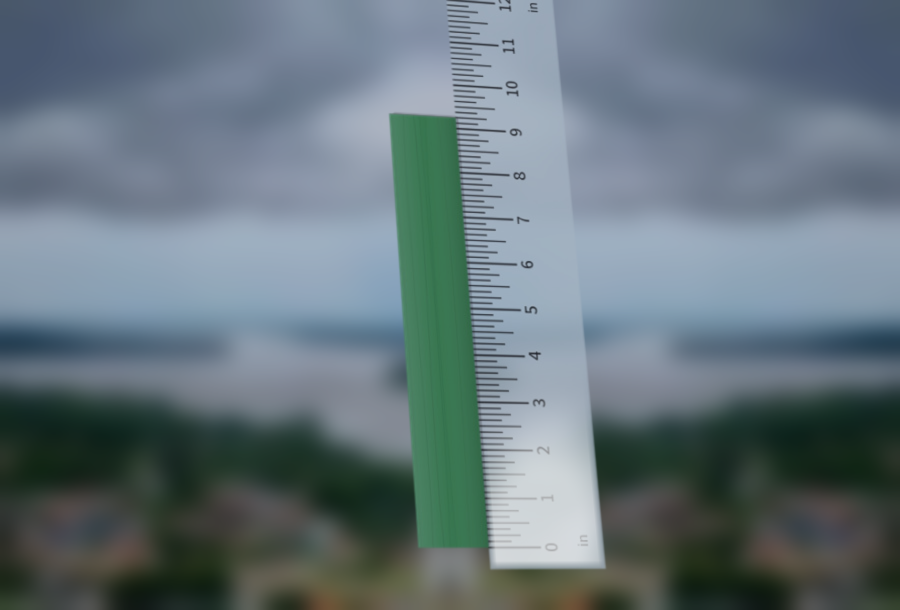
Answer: 9.25in
